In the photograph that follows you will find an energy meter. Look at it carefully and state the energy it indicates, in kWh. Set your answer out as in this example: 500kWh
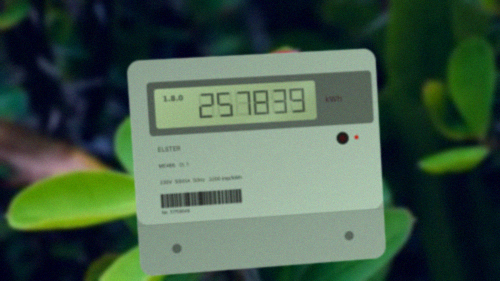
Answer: 257839kWh
